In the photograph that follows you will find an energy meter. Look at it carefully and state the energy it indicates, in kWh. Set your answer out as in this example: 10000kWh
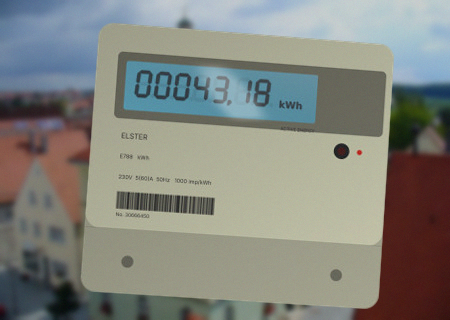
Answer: 43.18kWh
